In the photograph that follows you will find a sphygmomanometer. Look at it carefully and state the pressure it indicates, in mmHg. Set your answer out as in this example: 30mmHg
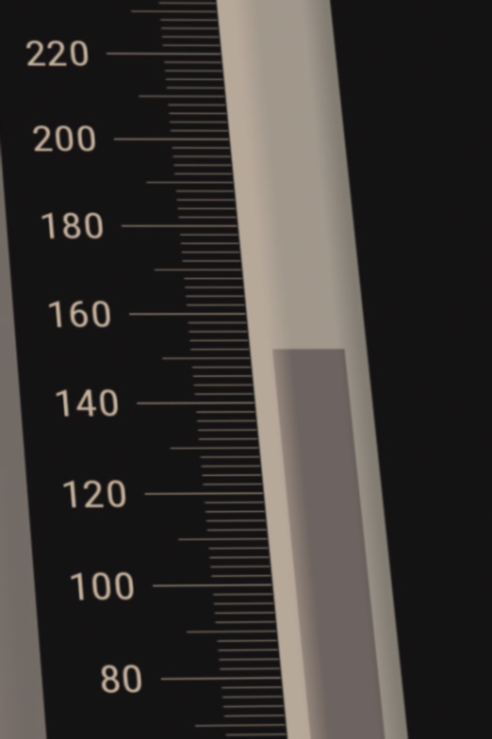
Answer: 152mmHg
